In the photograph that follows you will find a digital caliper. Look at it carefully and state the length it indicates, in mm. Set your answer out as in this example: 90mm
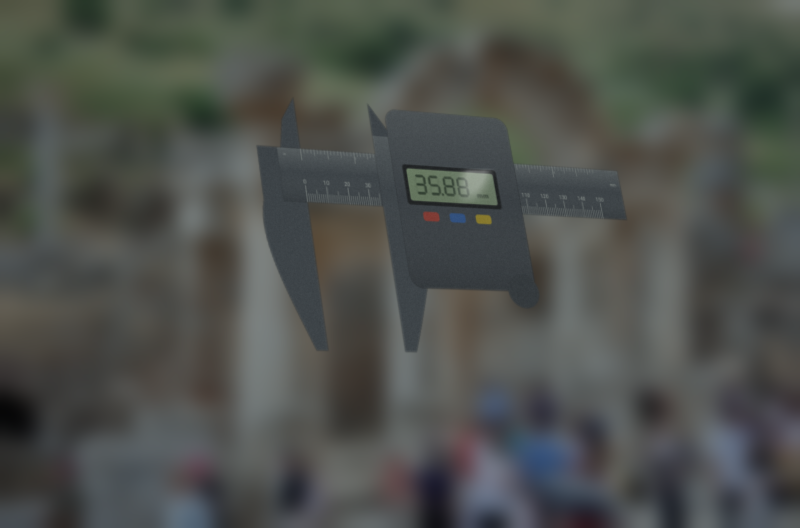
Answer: 35.88mm
